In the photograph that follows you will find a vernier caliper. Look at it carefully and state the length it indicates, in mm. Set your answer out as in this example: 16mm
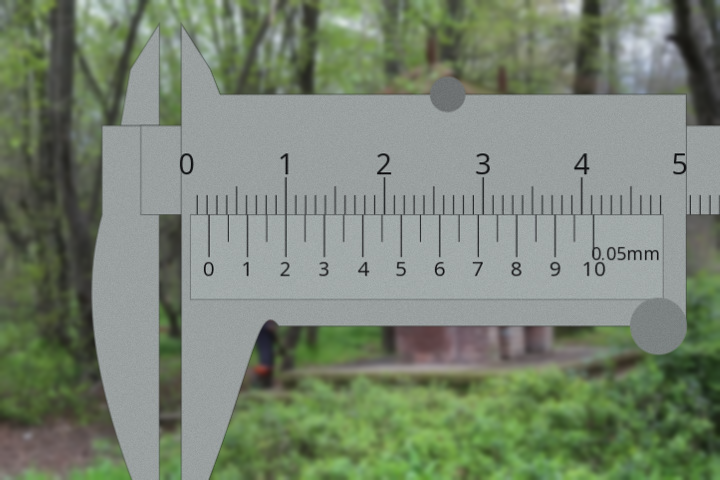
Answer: 2.2mm
